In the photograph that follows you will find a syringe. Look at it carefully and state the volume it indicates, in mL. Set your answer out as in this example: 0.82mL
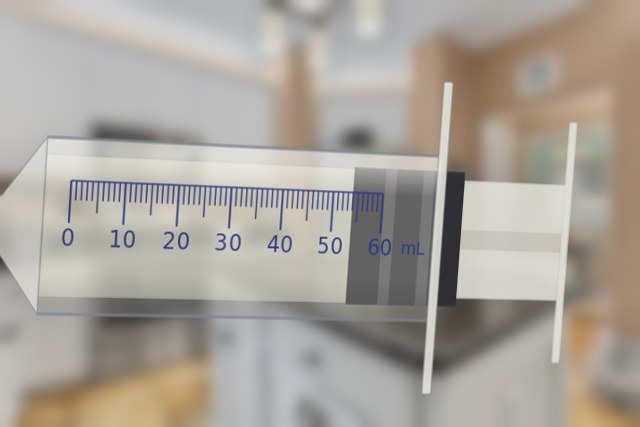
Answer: 54mL
